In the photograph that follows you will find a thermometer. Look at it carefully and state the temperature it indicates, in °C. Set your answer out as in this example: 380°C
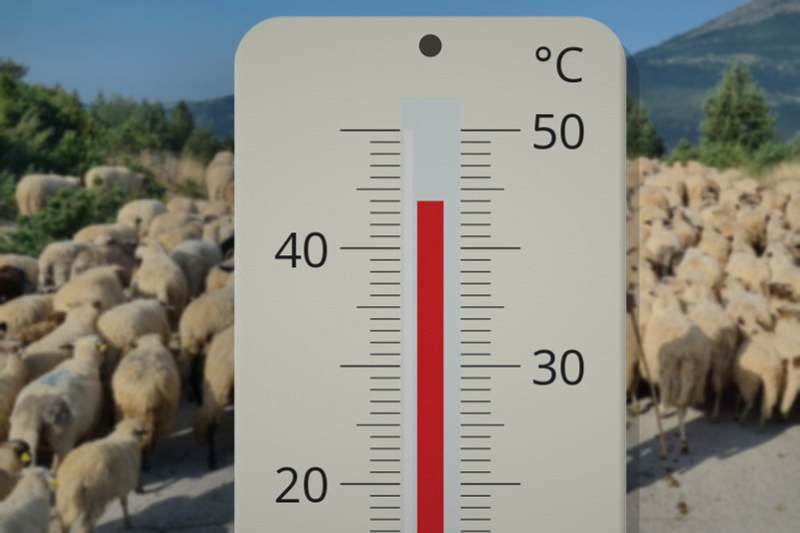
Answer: 44°C
